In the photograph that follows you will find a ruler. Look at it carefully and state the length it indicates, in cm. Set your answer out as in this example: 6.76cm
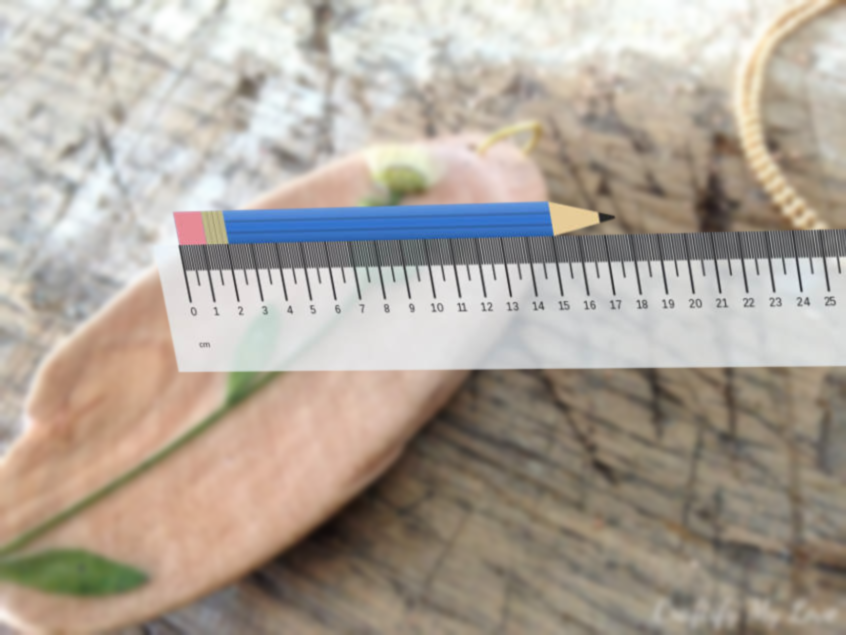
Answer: 17.5cm
